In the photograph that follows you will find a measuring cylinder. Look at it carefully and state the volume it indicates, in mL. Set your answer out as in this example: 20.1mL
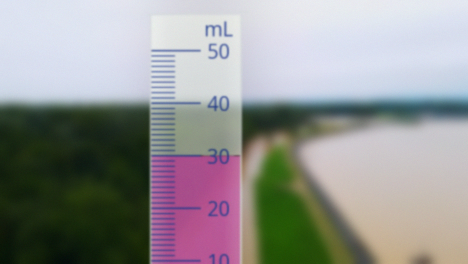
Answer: 30mL
